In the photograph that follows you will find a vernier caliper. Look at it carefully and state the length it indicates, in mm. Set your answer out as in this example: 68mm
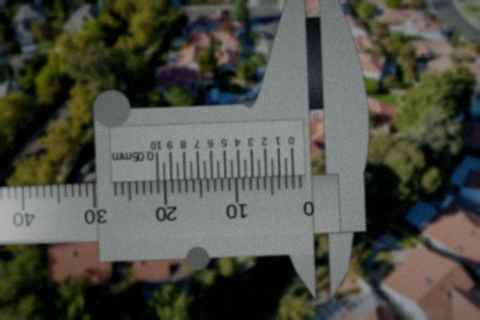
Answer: 2.0mm
